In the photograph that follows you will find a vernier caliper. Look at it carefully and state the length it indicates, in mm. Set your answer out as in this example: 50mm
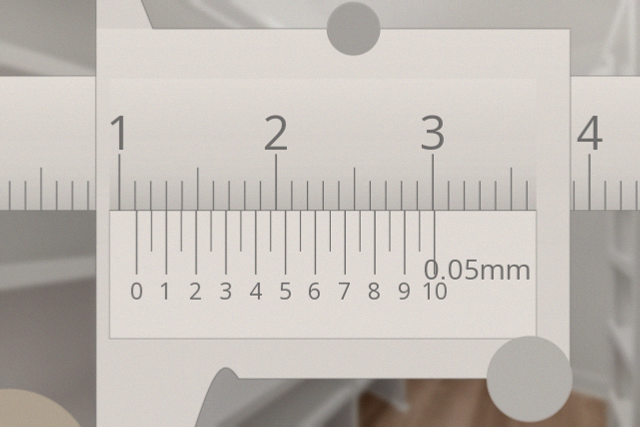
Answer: 11.1mm
